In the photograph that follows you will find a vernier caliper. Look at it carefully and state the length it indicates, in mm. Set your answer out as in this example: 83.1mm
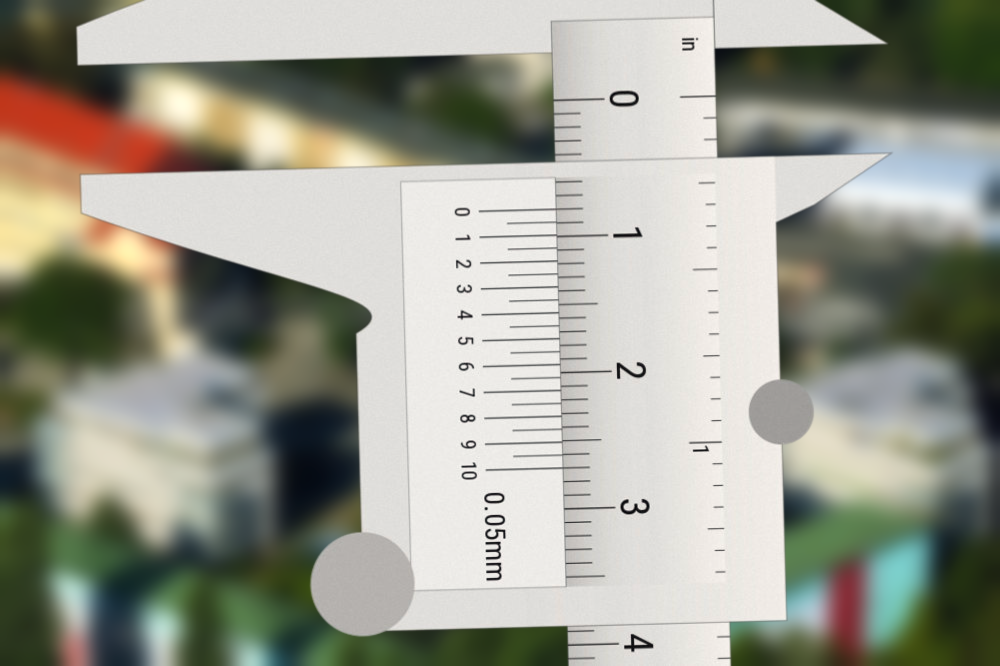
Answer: 8.0mm
